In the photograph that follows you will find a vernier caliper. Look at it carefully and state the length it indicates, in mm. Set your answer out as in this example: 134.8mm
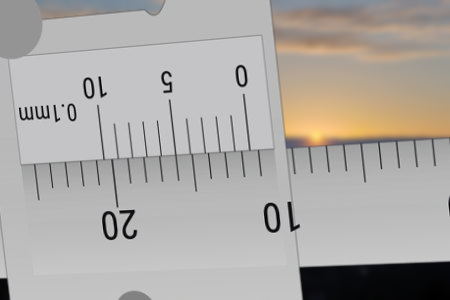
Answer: 11.5mm
